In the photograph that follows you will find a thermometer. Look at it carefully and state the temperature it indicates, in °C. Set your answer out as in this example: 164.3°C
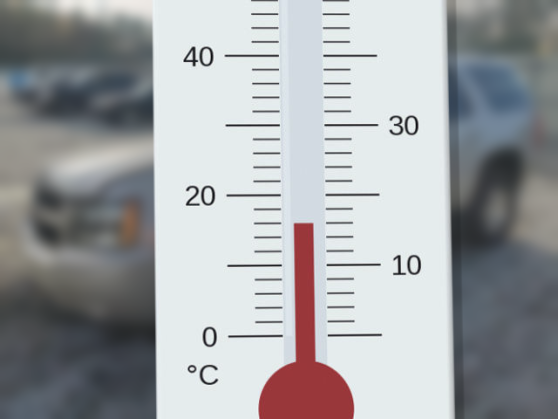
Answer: 16°C
